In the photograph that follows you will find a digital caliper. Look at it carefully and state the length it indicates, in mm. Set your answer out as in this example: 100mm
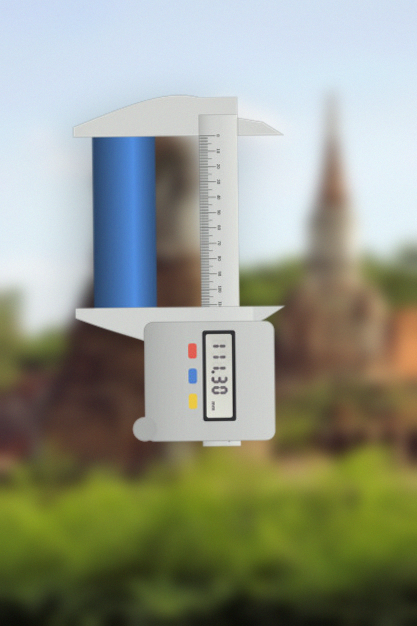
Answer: 111.30mm
